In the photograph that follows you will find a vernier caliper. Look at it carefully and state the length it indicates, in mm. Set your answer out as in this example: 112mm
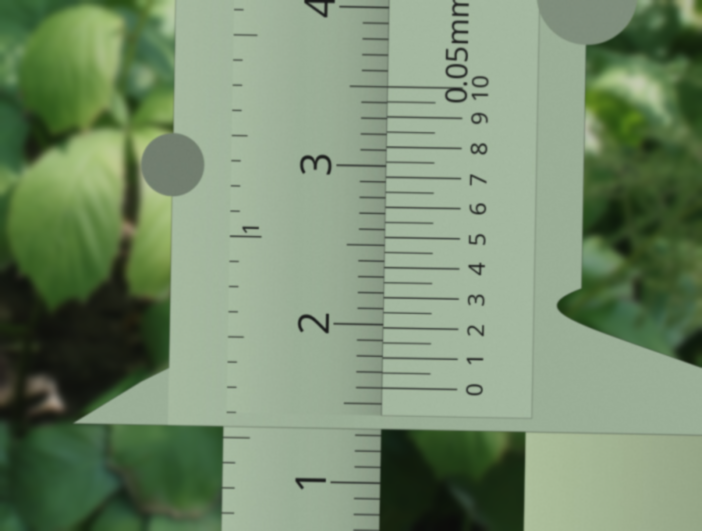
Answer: 16.0mm
